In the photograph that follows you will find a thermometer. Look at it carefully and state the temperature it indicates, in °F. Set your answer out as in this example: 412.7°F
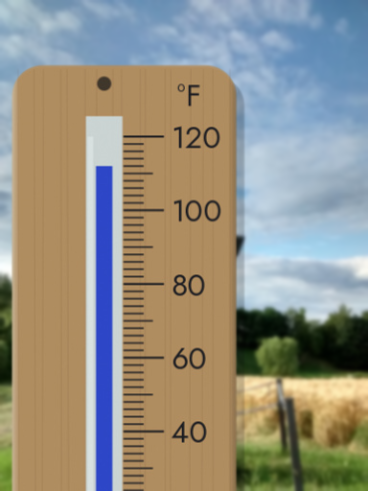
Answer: 112°F
